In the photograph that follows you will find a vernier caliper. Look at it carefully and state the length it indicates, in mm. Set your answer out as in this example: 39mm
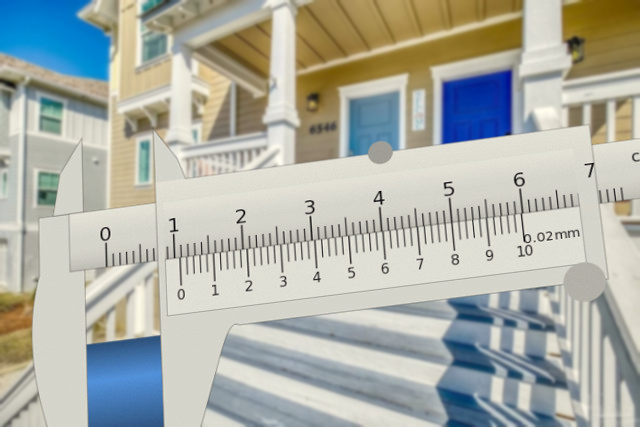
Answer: 10.8mm
